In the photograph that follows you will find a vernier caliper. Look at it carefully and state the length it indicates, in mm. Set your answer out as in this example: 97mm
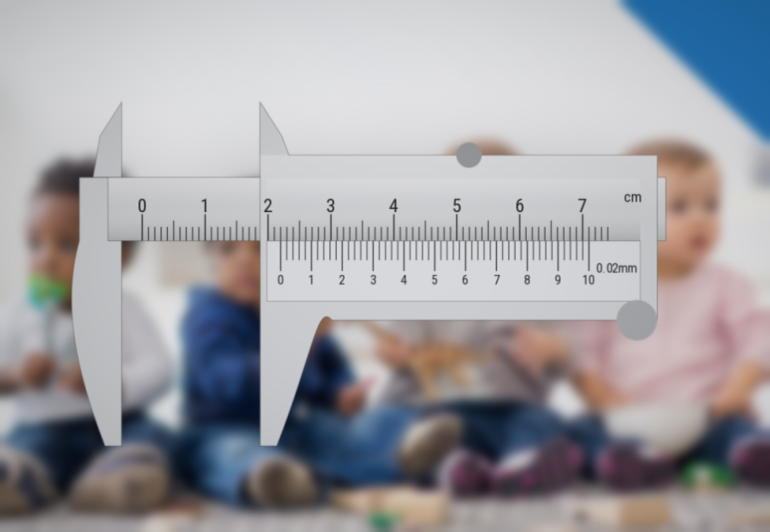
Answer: 22.0mm
